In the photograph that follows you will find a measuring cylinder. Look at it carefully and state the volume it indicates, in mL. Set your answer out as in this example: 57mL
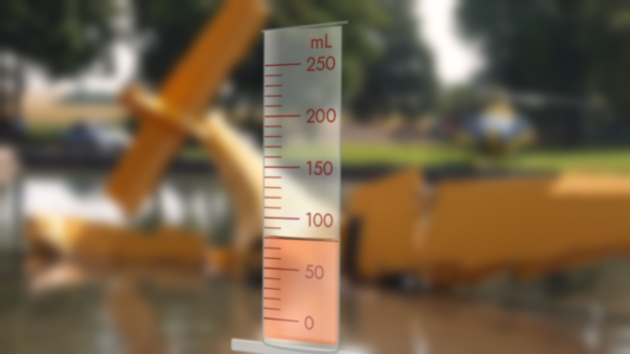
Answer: 80mL
